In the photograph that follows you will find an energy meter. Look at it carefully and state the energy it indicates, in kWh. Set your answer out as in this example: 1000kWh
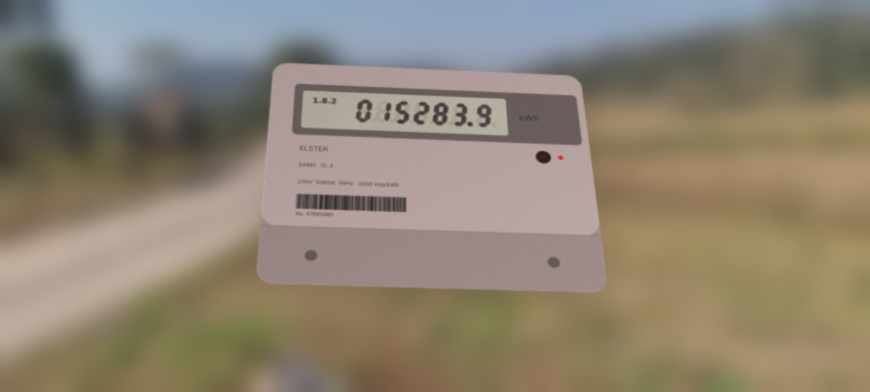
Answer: 15283.9kWh
